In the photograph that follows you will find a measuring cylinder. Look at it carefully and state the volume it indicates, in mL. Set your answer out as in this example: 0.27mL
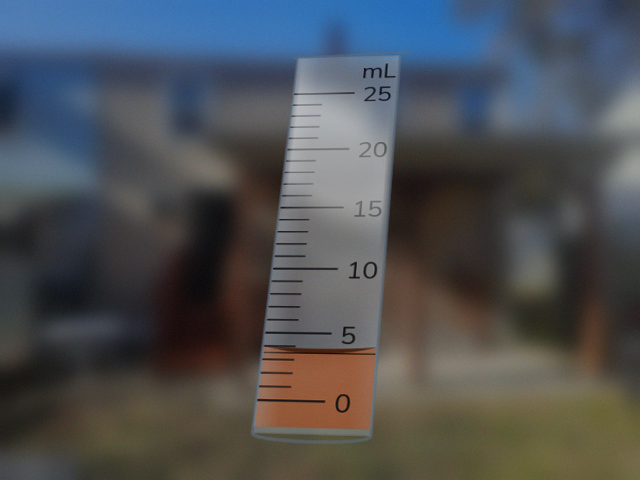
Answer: 3.5mL
